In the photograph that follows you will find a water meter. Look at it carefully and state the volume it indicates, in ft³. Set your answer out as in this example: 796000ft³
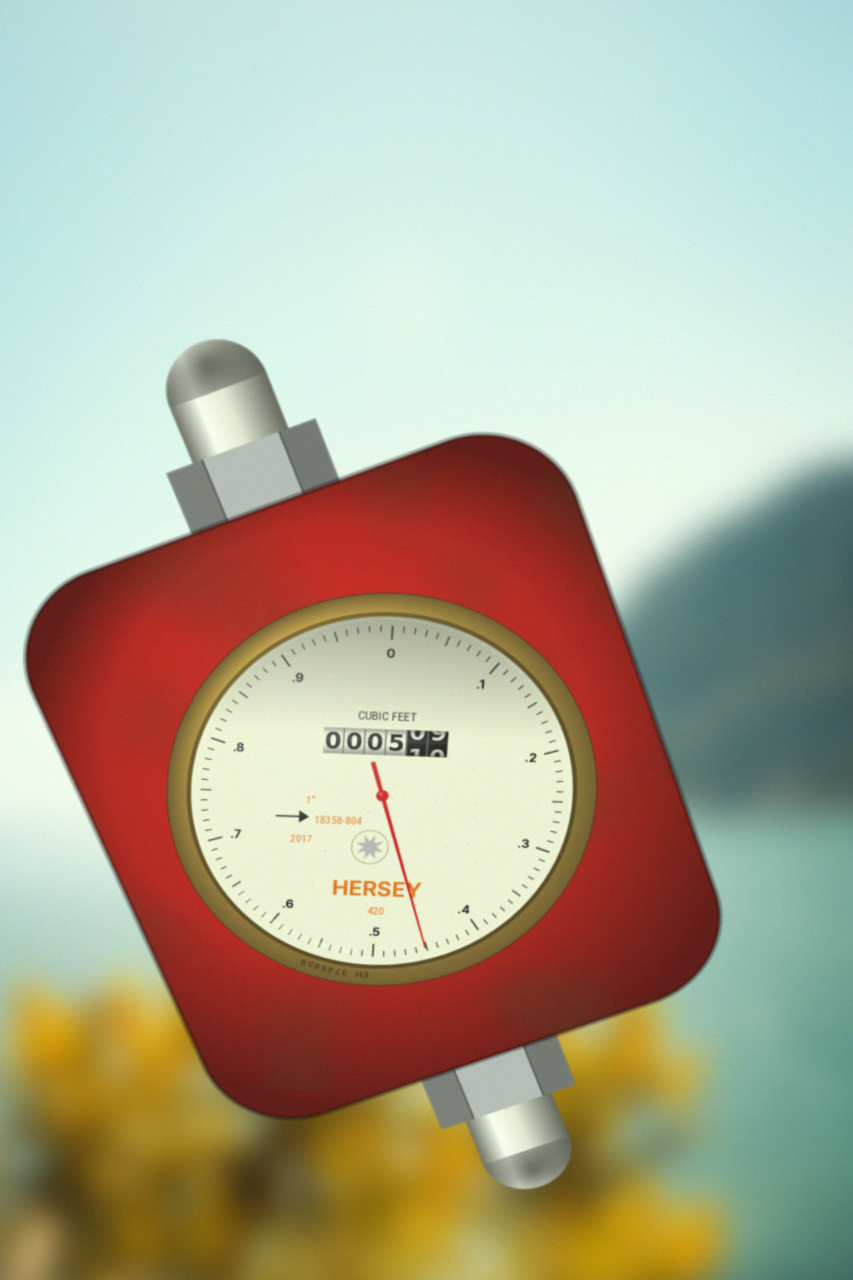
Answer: 509.45ft³
